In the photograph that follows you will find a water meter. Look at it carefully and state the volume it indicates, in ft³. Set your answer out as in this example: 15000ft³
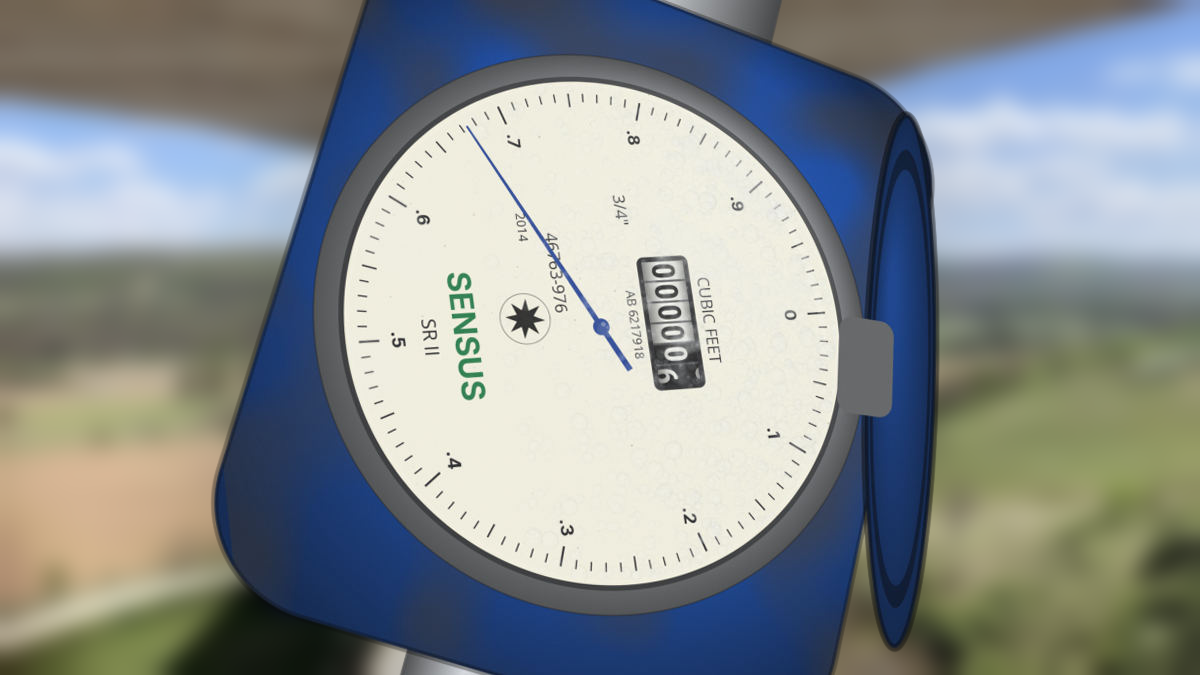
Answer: 5.67ft³
